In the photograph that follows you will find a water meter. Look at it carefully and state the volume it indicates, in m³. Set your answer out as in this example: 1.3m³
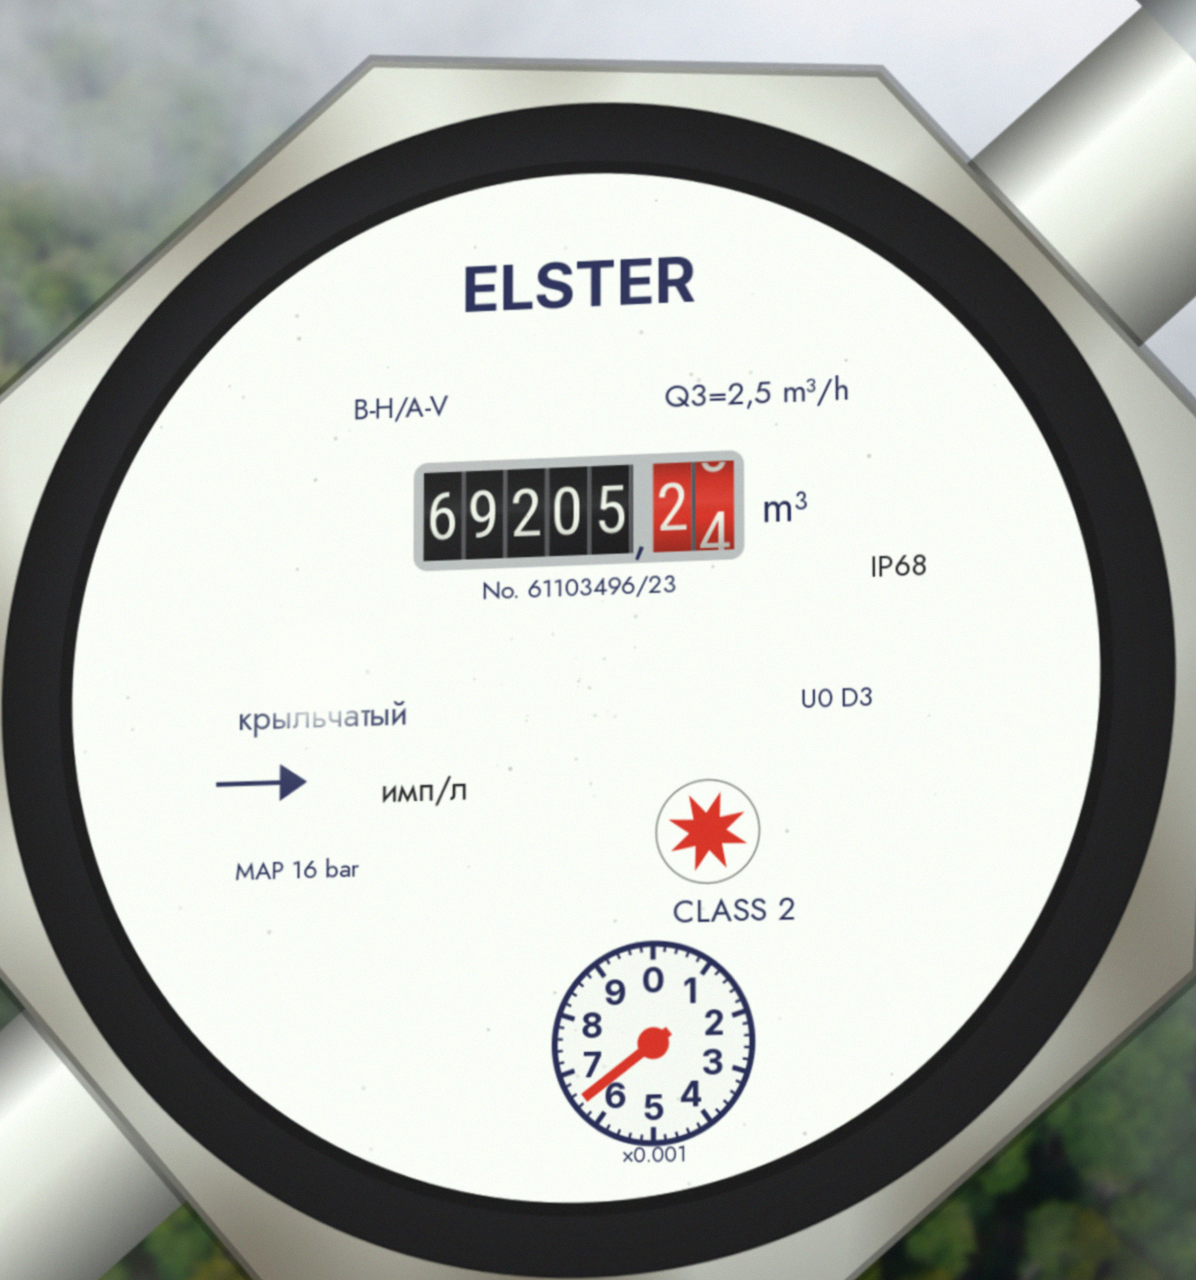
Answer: 69205.236m³
